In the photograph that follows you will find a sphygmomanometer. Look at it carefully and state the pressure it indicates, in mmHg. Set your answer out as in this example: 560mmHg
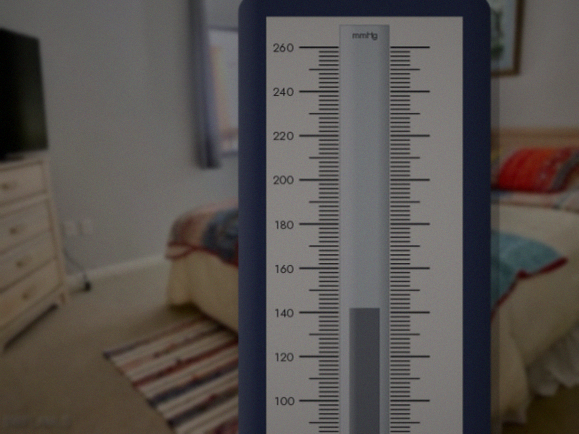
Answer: 142mmHg
